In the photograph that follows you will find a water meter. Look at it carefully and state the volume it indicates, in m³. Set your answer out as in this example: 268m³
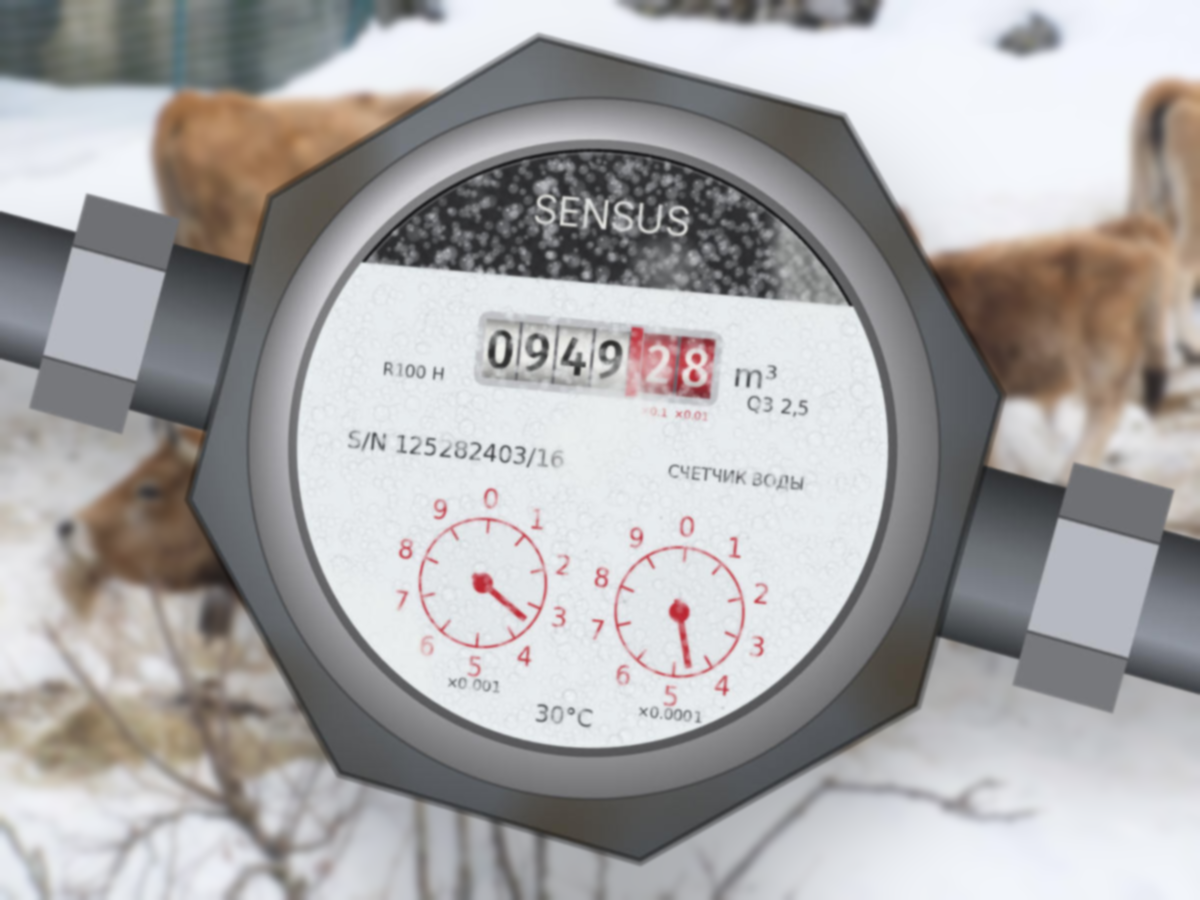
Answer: 949.2834m³
